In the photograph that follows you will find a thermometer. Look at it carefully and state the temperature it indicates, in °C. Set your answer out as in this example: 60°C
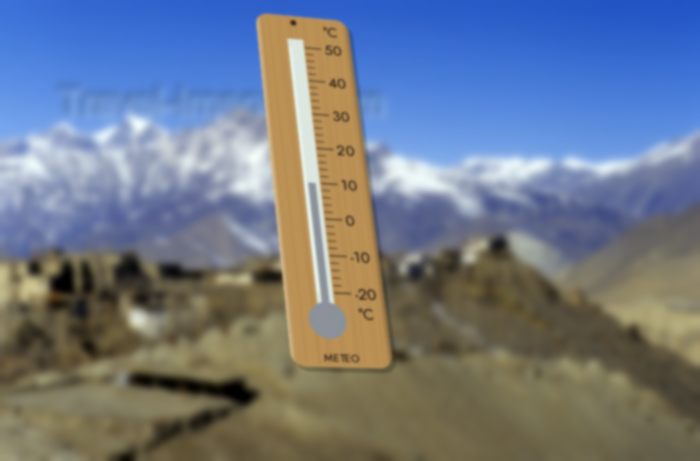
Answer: 10°C
